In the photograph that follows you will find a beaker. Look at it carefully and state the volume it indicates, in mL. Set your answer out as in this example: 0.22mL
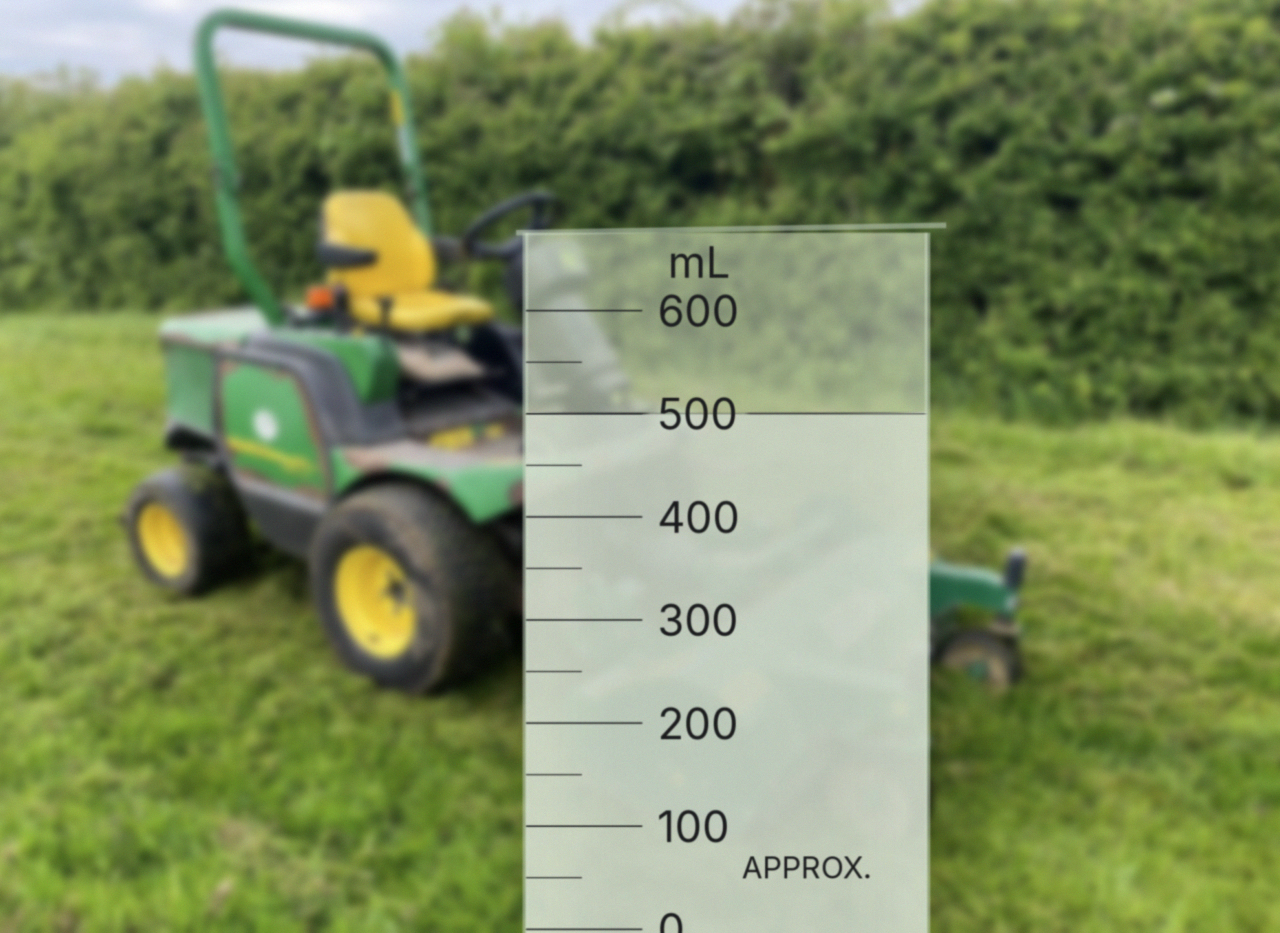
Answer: 500mL
